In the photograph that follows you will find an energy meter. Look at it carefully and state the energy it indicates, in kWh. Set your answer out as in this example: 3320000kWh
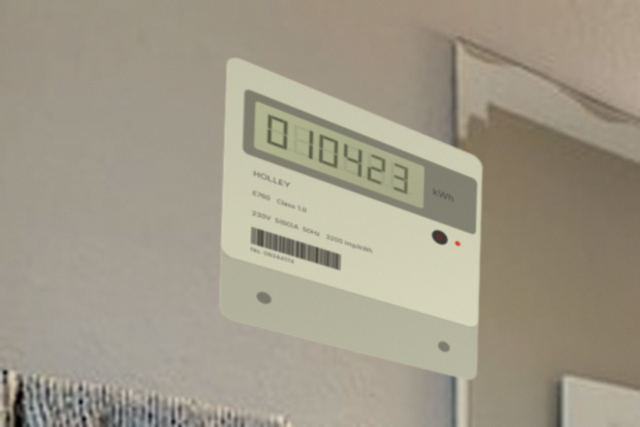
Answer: 10423kWh
